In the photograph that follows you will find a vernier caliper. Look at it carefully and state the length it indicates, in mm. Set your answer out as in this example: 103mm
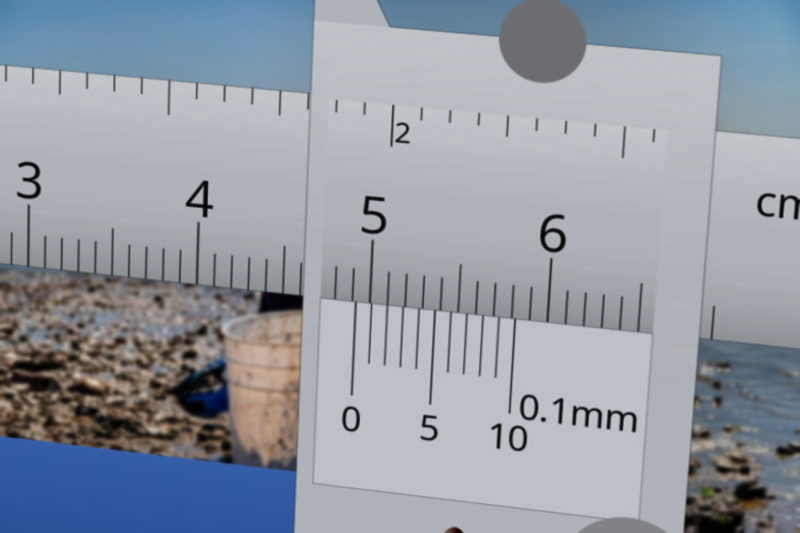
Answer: 49.2mm
